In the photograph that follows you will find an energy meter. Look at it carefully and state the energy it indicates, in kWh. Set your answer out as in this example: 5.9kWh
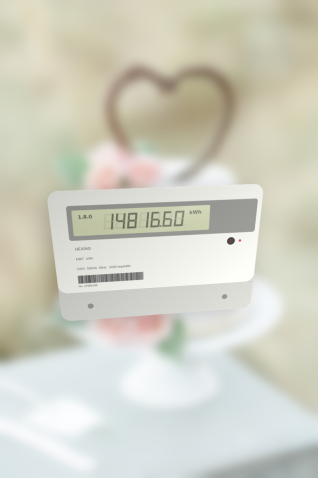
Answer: 14816.60kWh
